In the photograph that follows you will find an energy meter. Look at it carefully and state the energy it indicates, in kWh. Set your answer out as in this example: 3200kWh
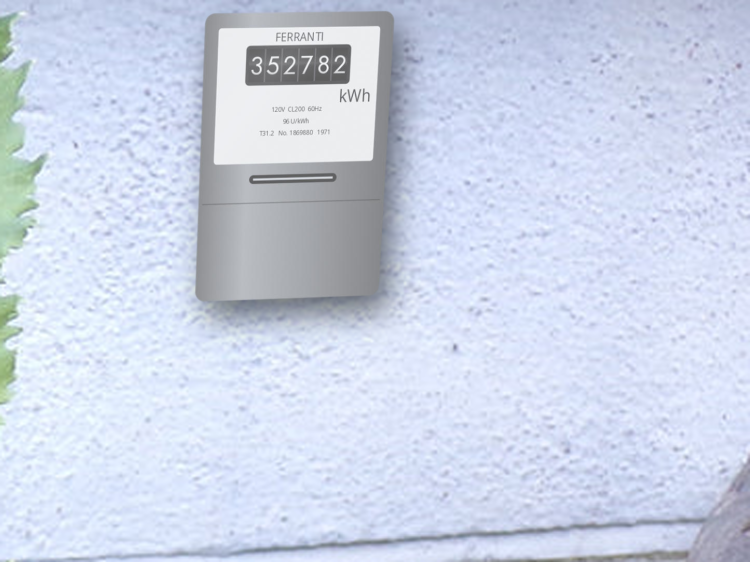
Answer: 352782kWh
